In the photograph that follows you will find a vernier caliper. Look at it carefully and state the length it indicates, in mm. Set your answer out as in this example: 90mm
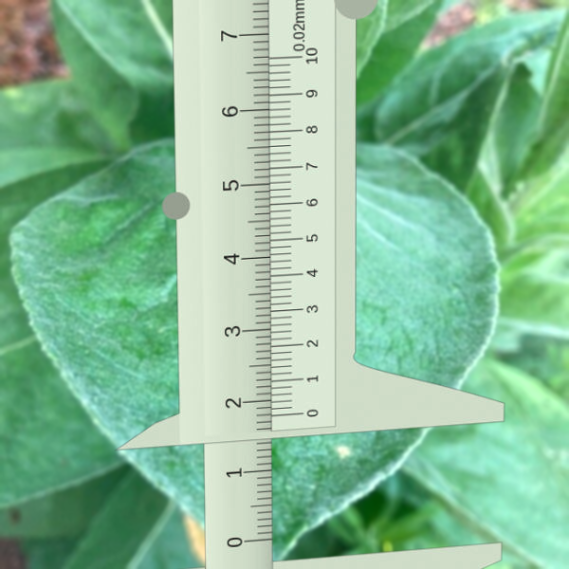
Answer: 17.8mm
